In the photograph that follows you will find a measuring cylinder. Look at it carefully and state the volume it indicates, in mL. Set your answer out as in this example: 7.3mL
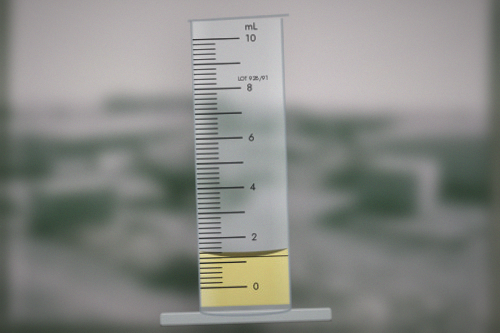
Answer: 1.2mL
